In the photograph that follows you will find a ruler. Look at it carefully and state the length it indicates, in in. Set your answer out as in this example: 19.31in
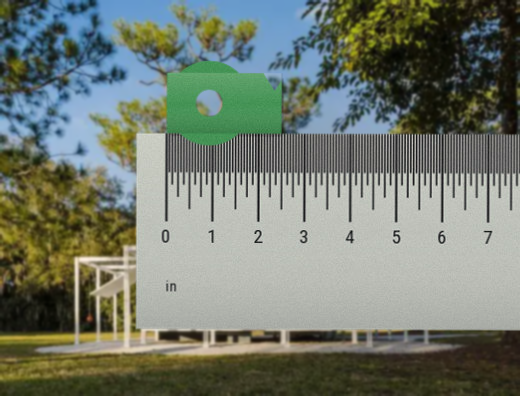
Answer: 2.5in
